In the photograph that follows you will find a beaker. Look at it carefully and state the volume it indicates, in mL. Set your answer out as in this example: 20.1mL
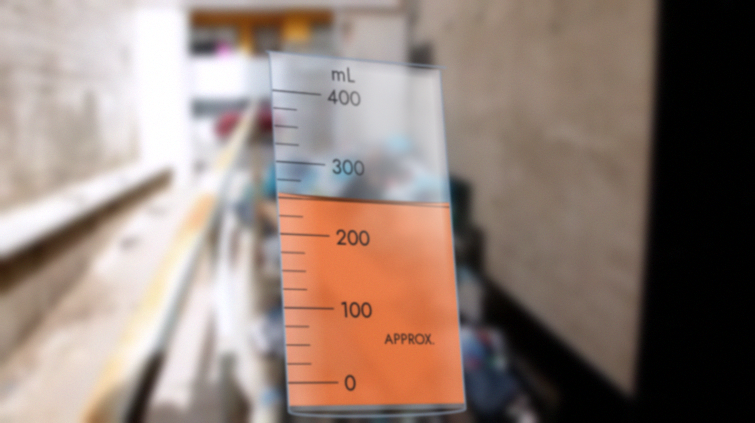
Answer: 250mL
